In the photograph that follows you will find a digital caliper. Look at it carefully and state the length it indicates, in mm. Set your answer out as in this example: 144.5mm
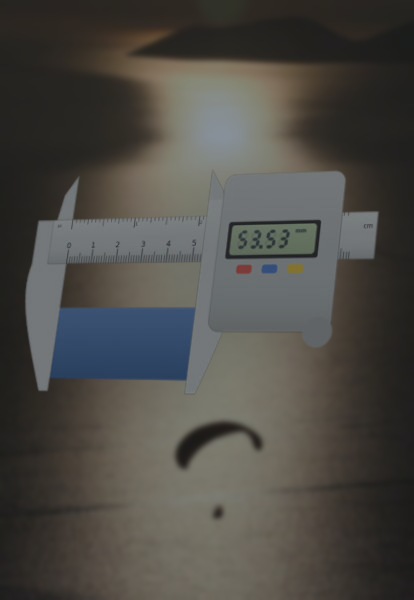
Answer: 53.53mm
